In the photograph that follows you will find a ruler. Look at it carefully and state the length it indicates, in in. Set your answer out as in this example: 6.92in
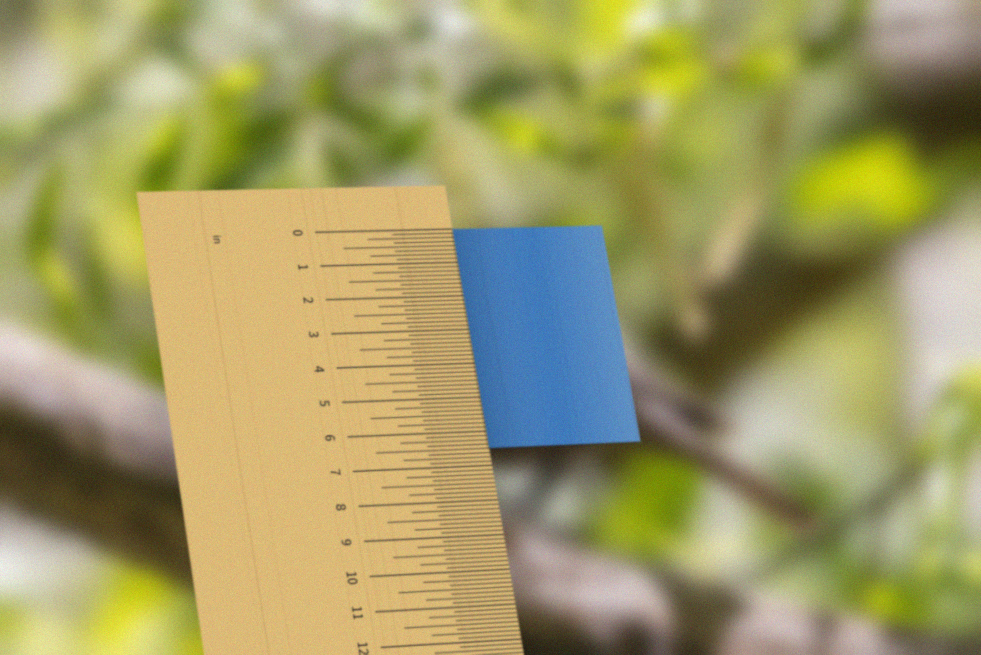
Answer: 6.5in
